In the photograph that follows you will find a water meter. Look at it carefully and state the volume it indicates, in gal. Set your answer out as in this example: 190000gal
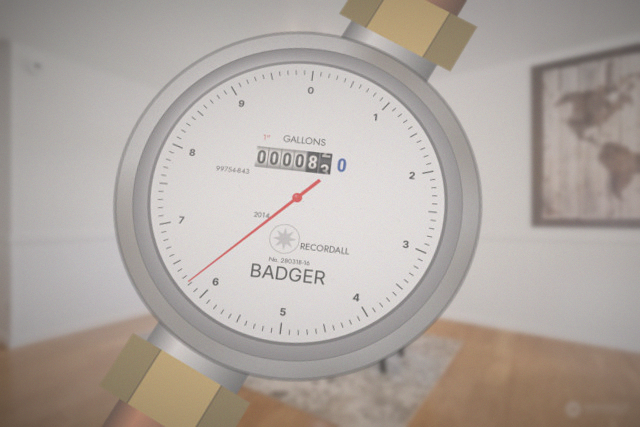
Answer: 826.2gal
